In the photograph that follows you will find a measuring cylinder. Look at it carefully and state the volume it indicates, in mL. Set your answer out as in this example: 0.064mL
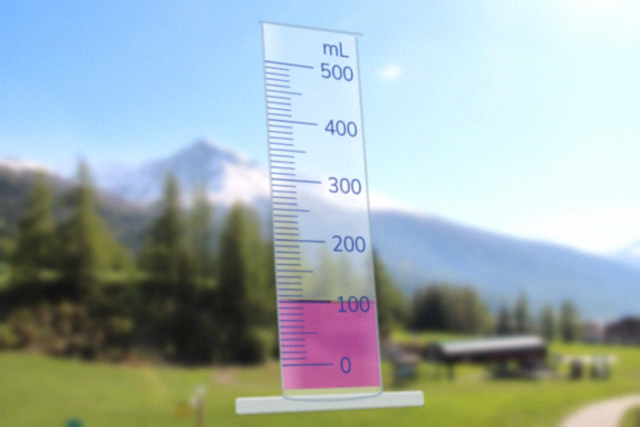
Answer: 100mL
